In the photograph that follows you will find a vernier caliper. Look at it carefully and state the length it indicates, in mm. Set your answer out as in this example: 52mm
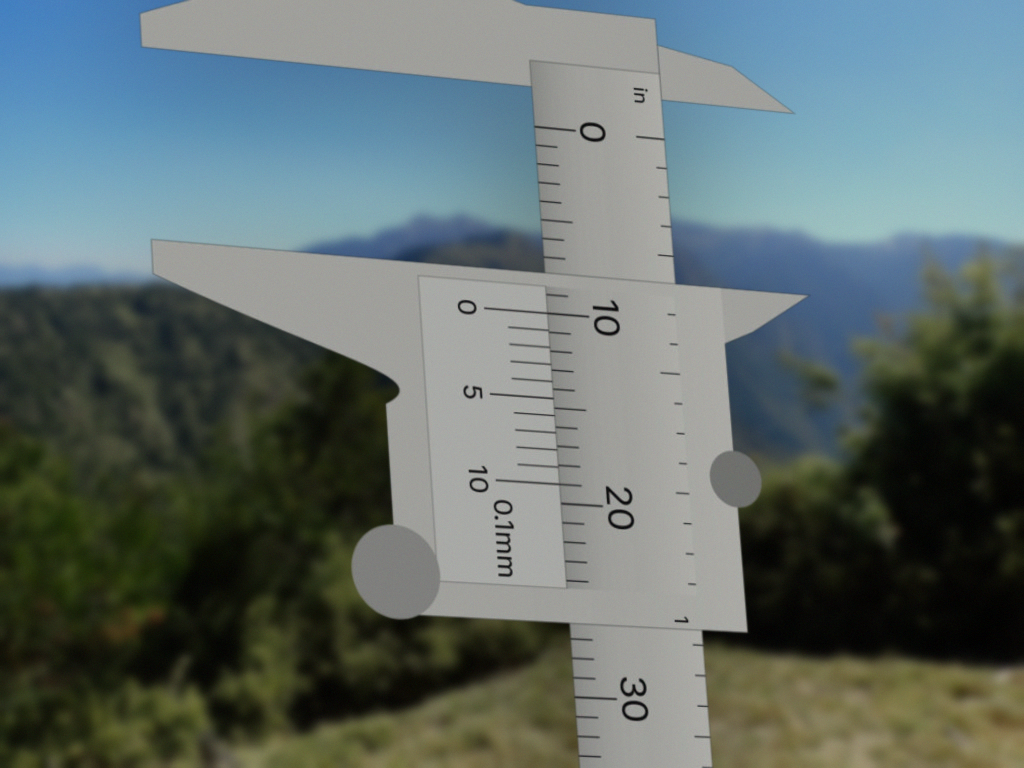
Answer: 10.0mm
